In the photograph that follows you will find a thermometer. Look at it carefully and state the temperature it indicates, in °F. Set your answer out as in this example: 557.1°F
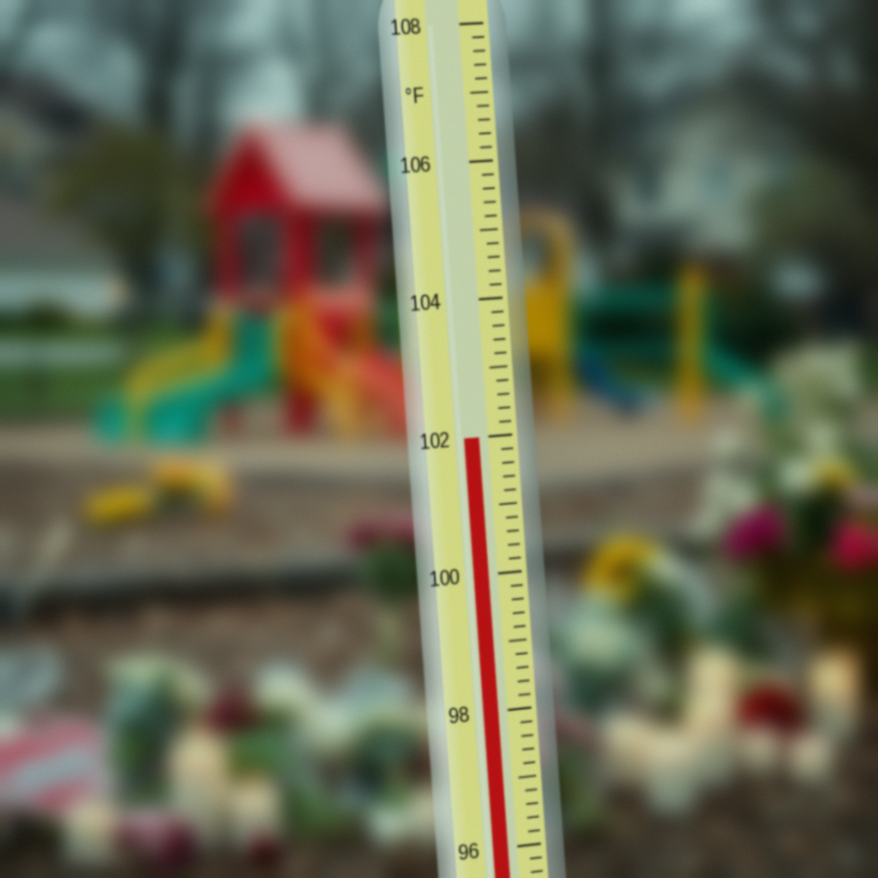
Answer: 102°F
